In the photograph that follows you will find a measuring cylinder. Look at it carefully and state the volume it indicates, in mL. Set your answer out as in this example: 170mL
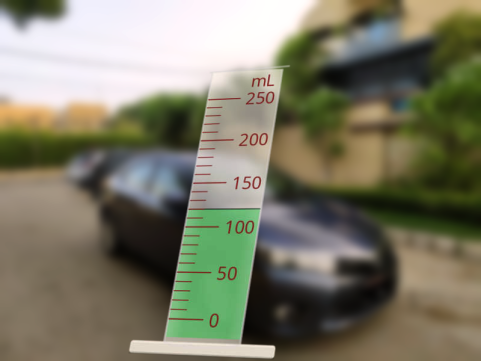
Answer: 120mL
